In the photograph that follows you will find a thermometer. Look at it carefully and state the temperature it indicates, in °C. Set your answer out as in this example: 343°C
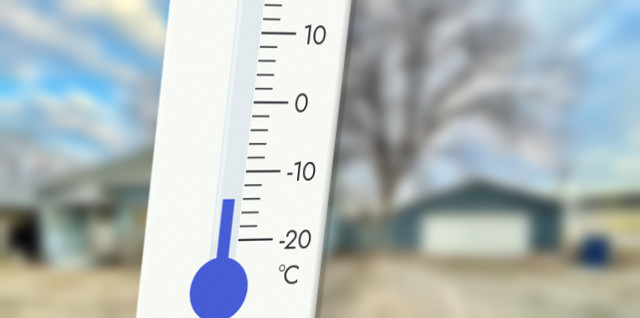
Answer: -14°C
